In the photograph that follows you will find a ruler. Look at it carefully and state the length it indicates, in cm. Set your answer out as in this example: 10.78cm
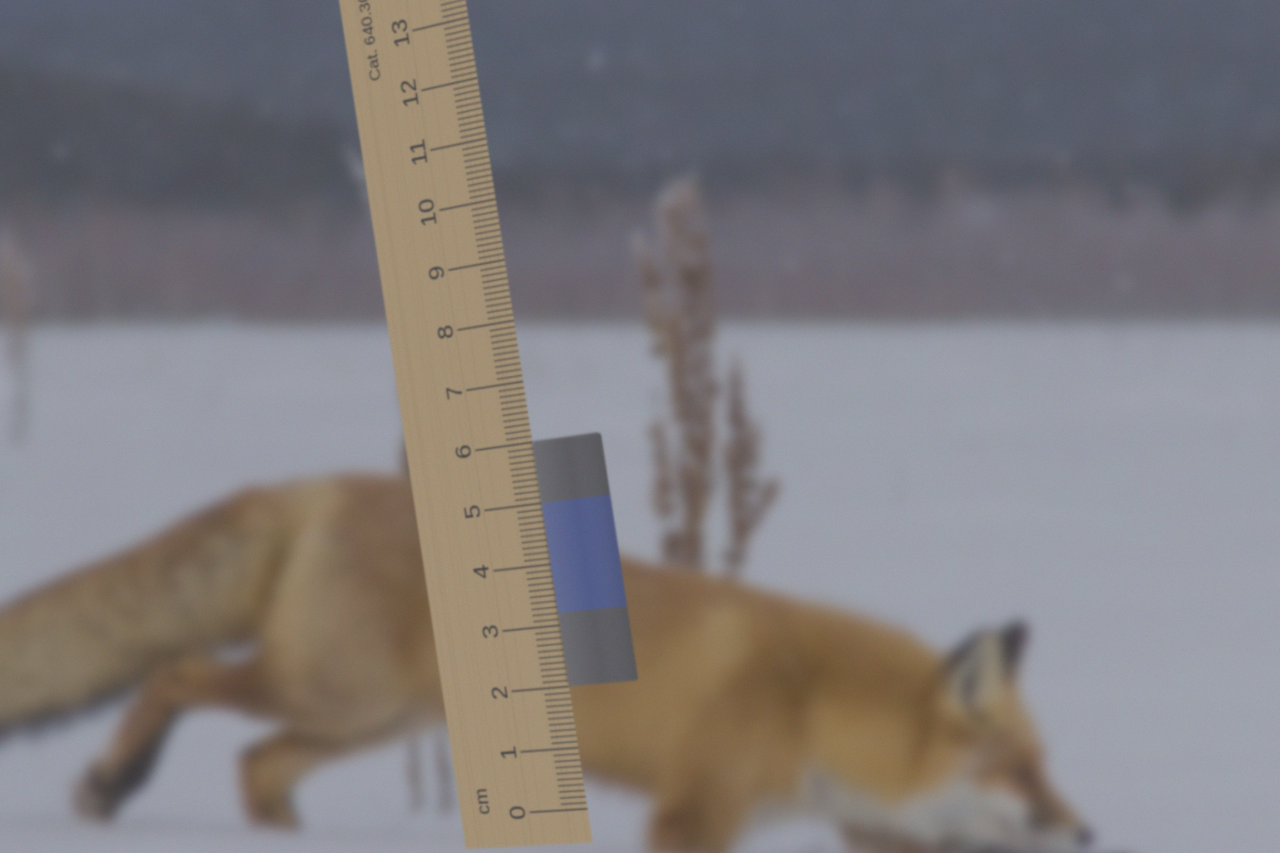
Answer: 4cm
